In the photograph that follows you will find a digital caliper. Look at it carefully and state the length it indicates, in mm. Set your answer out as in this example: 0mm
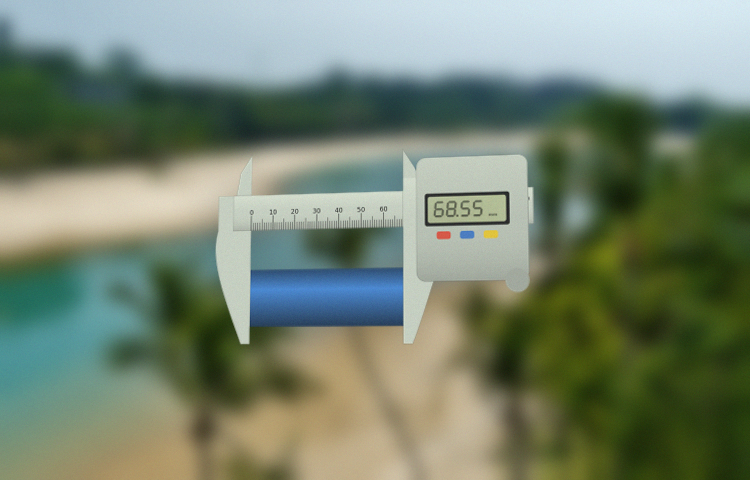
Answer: 68.55mm
